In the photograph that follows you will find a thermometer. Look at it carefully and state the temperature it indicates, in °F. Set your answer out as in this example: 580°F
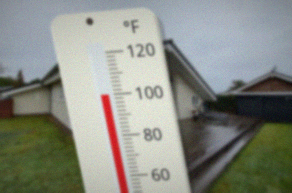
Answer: 100°F
